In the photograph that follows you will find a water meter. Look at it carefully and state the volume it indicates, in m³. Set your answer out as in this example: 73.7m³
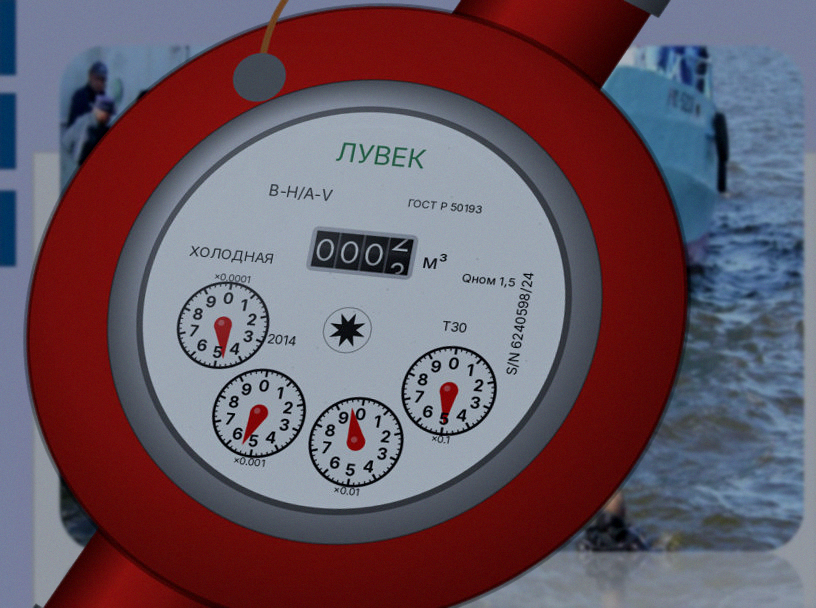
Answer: 2.4954m³
